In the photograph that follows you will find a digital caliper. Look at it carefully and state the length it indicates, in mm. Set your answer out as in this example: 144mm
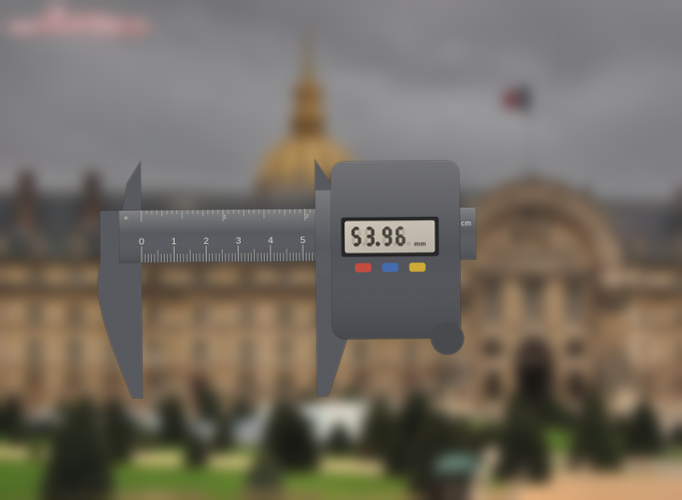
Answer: 53.96mm
